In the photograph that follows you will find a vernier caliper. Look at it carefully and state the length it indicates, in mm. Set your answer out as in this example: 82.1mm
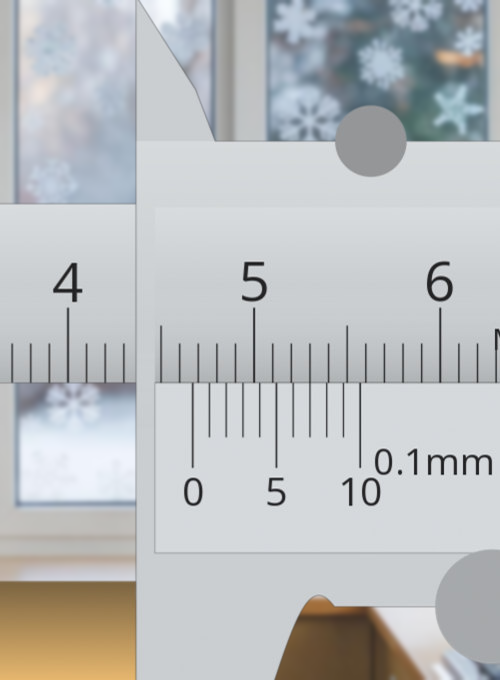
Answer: 46.7mm
